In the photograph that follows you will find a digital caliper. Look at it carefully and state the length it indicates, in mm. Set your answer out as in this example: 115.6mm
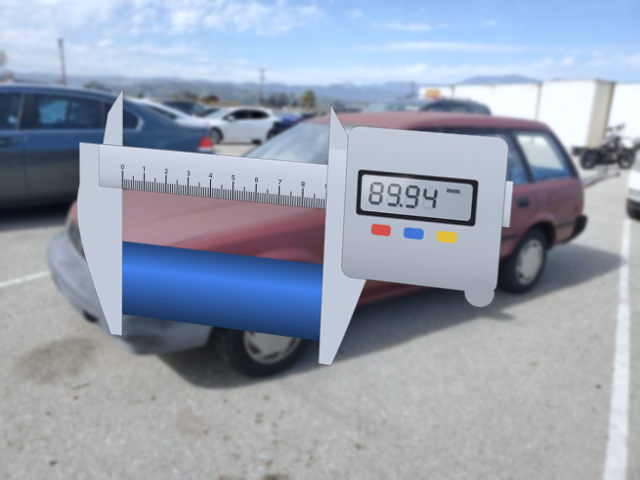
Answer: 89.94mm
